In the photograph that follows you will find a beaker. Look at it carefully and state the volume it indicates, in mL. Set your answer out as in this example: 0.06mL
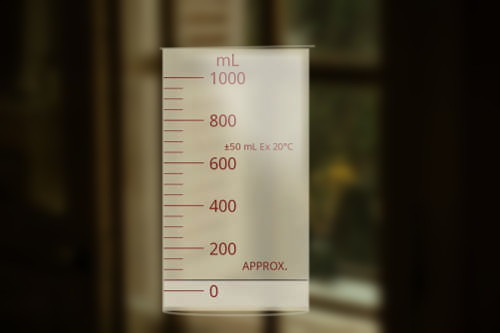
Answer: 50mL
